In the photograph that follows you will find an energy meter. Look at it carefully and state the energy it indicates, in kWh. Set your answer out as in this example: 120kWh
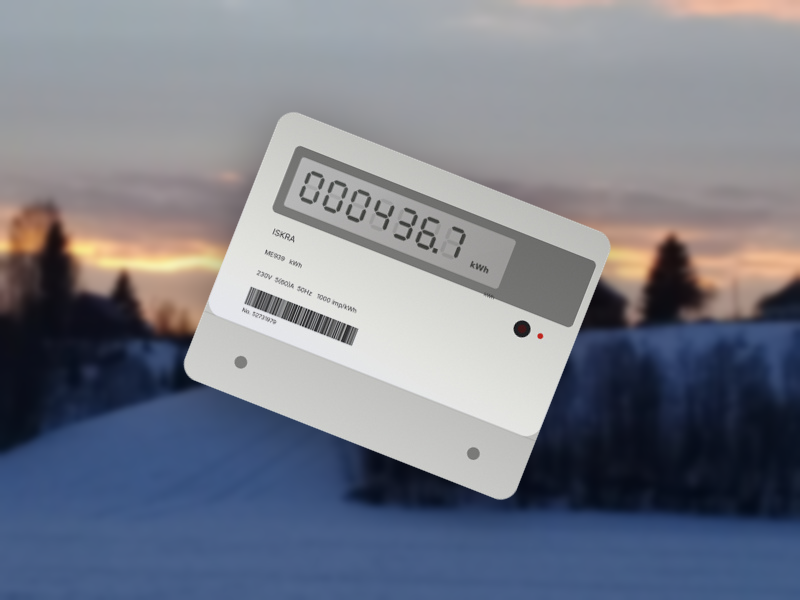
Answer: 436.7kWh
